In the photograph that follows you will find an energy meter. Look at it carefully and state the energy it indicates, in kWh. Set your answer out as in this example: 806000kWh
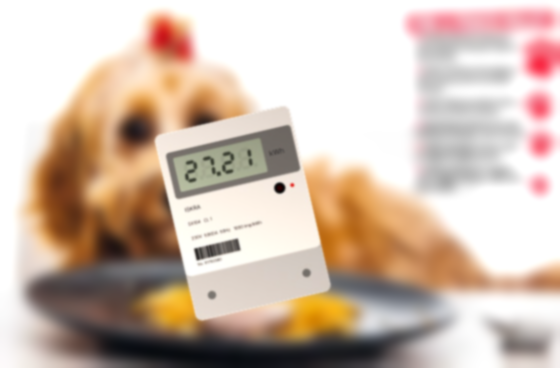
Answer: 27.21kWh
